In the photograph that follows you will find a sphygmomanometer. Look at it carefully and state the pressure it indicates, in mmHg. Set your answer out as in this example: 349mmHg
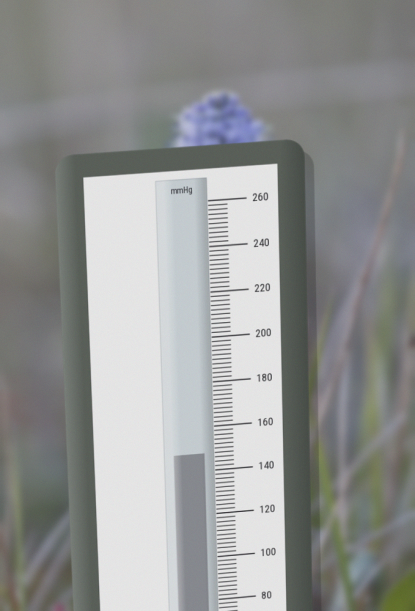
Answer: 148mmHg
